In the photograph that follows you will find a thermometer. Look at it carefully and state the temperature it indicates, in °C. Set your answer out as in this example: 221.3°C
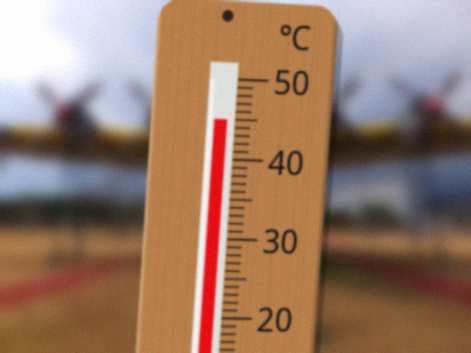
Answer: 45°C
